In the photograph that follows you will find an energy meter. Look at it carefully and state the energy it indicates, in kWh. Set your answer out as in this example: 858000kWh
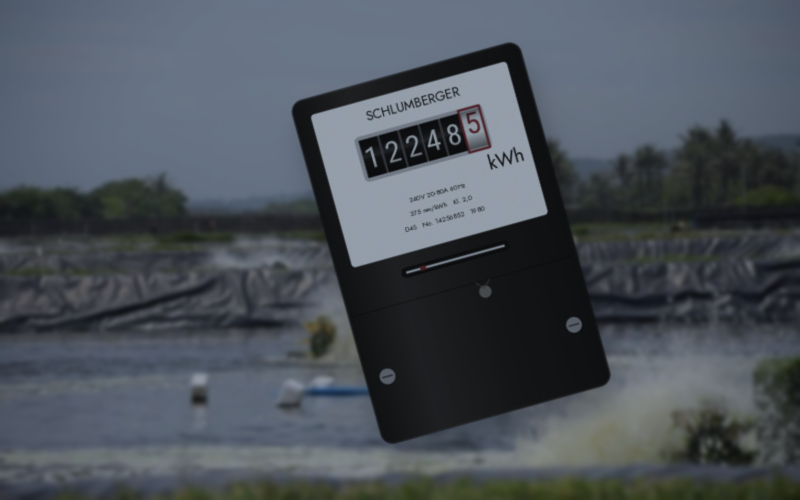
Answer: 12248.5kWh
